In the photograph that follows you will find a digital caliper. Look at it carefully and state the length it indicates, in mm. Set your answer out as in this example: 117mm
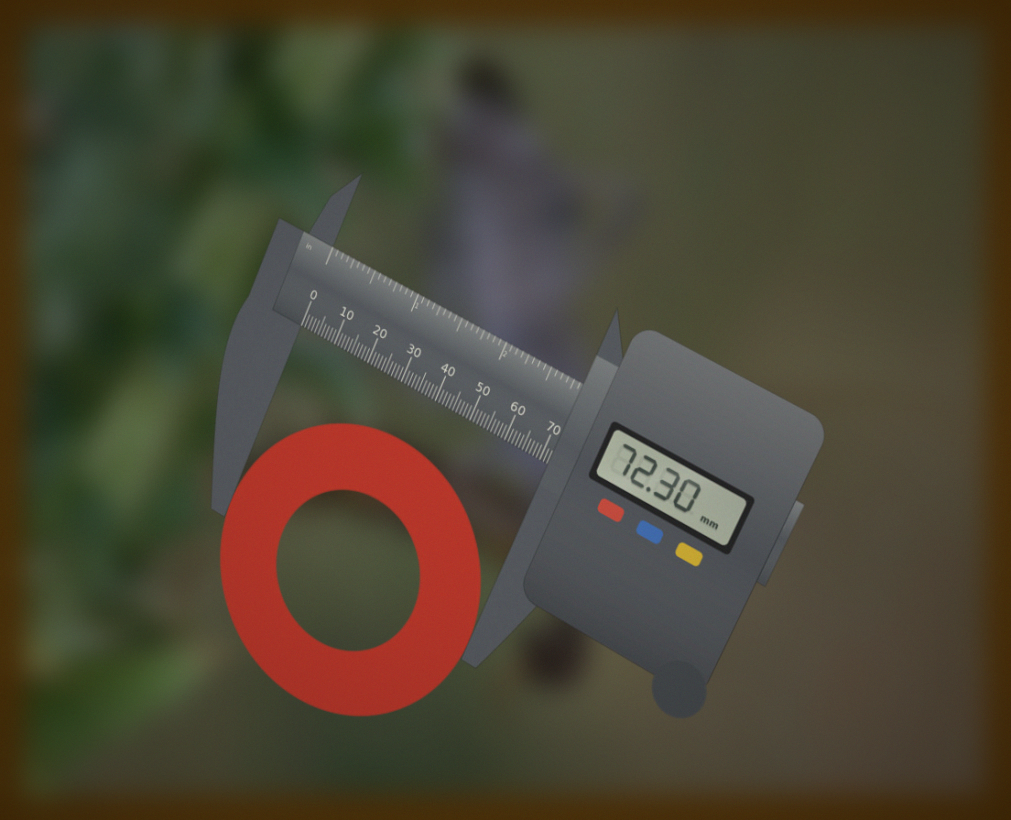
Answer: 72.30mm
